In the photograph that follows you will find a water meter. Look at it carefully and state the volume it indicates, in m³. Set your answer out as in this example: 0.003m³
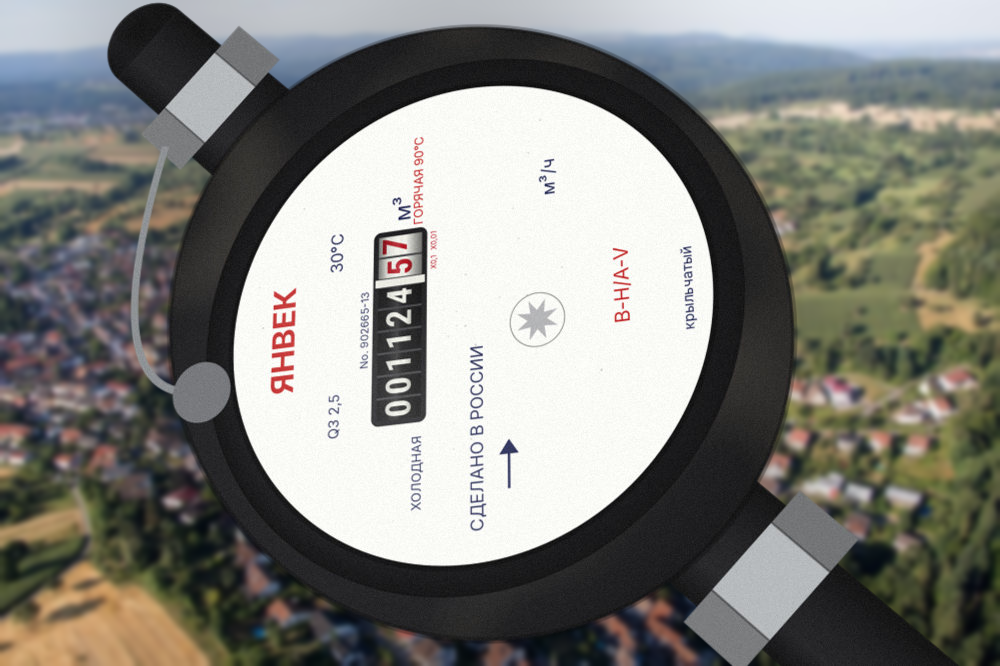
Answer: 1124.57m³
